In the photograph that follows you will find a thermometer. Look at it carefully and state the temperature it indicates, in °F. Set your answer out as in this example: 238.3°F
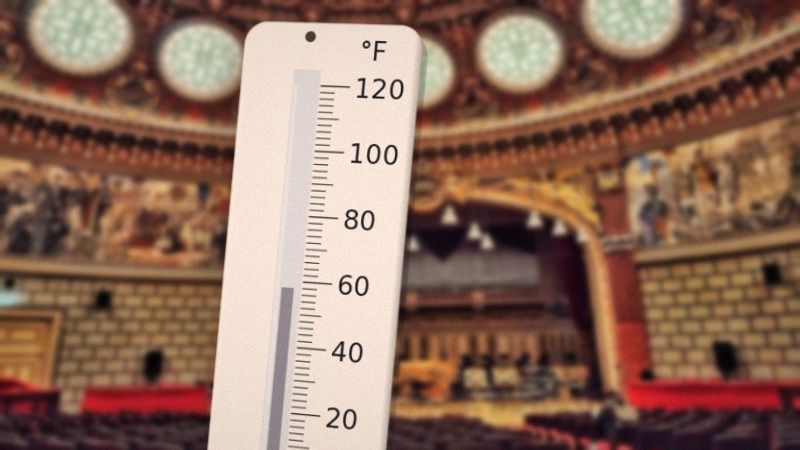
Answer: 58°F
